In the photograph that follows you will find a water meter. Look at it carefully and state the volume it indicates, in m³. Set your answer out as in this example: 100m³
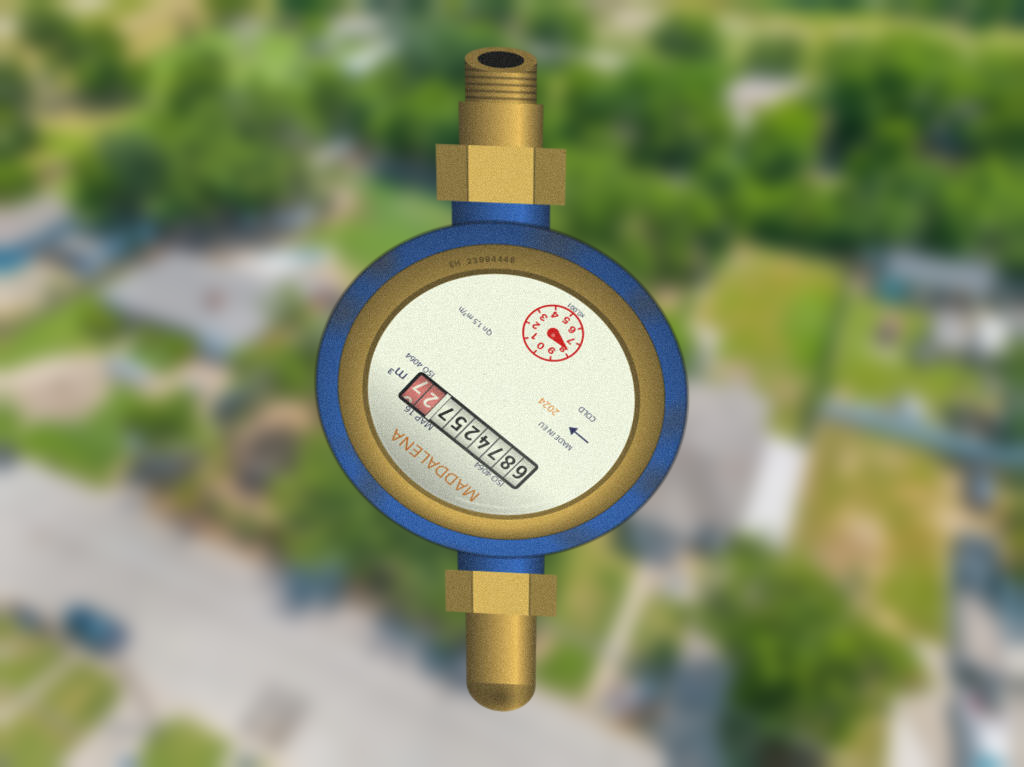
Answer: 6874257.267m³
